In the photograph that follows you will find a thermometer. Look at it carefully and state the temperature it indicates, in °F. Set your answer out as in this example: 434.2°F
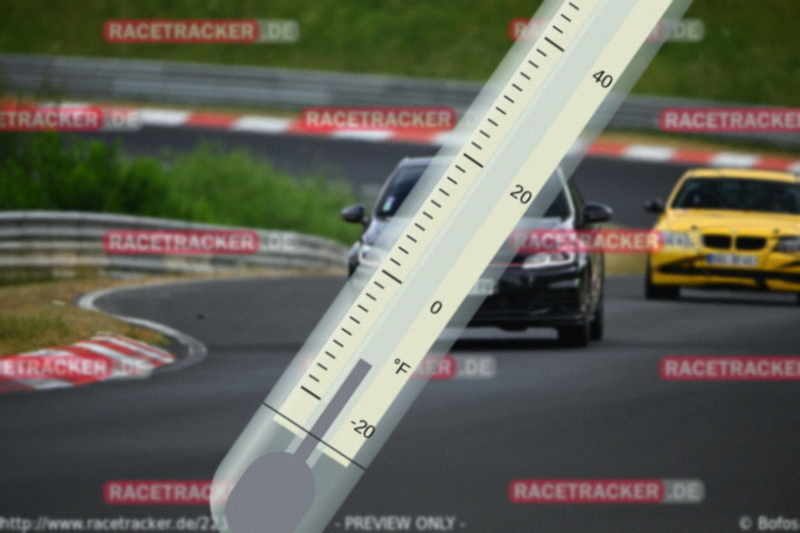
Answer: -12°F
